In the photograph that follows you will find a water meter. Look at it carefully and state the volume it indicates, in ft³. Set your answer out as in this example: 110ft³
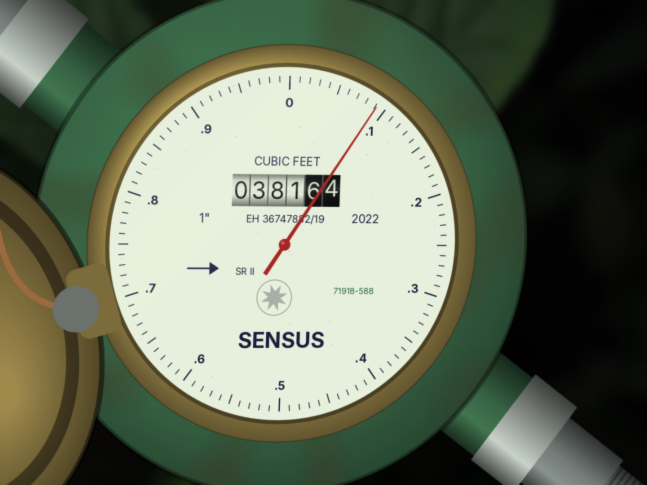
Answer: 38164.09ft³
